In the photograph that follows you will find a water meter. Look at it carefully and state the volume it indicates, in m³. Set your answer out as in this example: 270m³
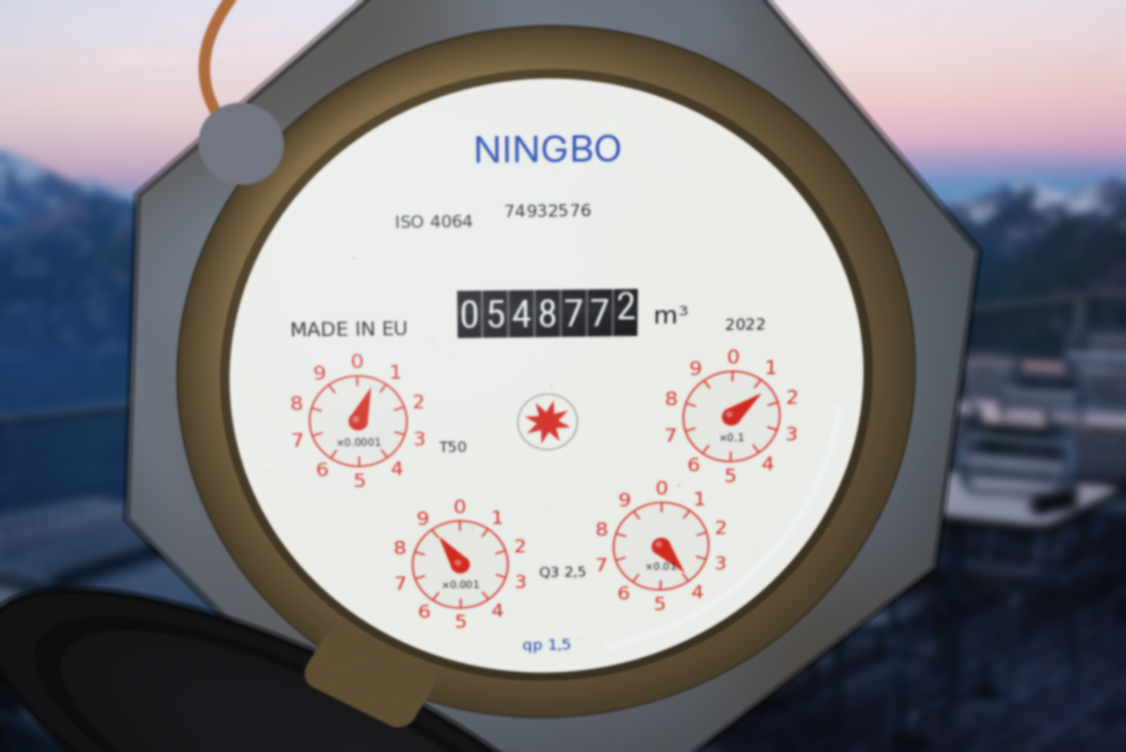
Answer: 548772.1390m³
